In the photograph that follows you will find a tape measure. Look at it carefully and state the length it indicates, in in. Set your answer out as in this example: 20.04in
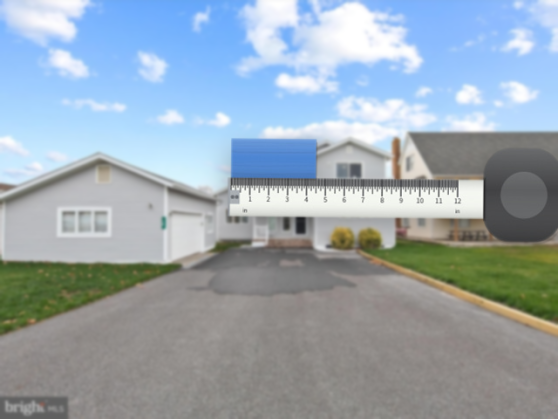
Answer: 4.5in
